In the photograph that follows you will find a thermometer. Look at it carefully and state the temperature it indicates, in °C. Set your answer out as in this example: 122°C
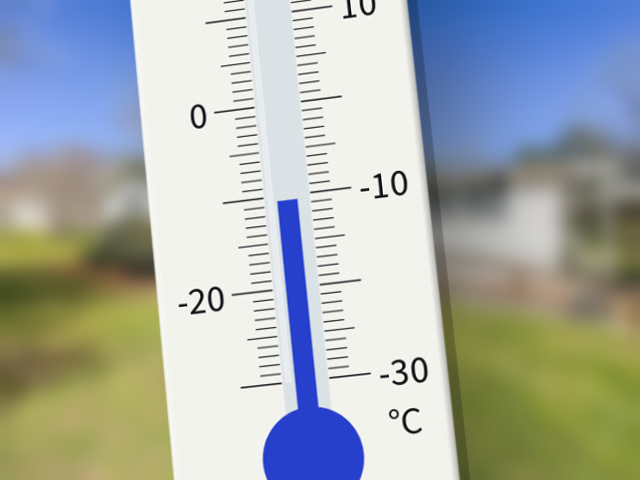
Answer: -10.5°C
